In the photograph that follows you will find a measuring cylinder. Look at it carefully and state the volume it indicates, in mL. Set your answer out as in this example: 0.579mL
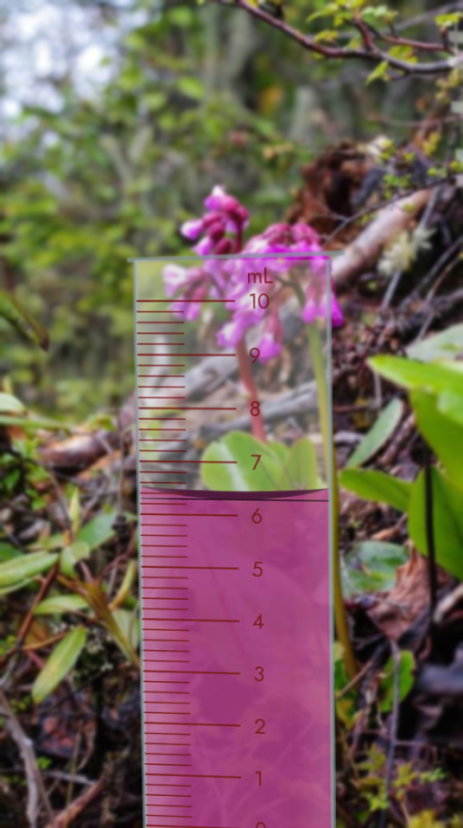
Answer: 6.3mL
